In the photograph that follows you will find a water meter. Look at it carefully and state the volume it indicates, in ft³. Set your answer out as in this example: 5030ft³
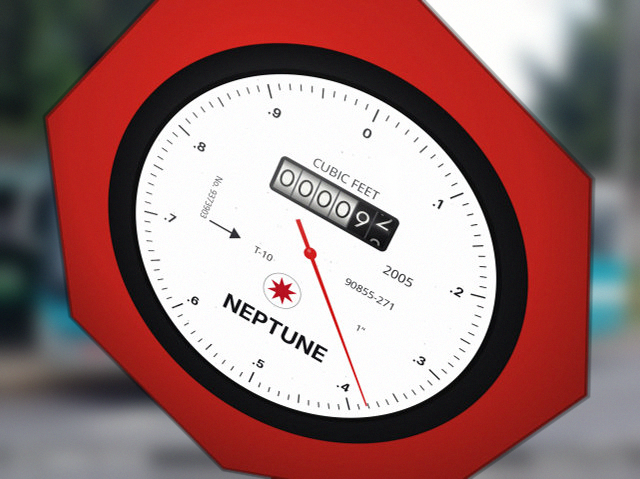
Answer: 92.38ft³
